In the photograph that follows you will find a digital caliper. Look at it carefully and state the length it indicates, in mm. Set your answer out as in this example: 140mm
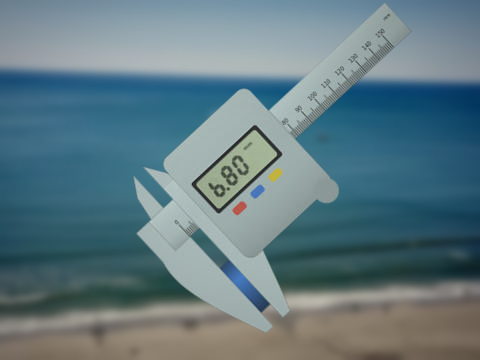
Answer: 6.80mm
